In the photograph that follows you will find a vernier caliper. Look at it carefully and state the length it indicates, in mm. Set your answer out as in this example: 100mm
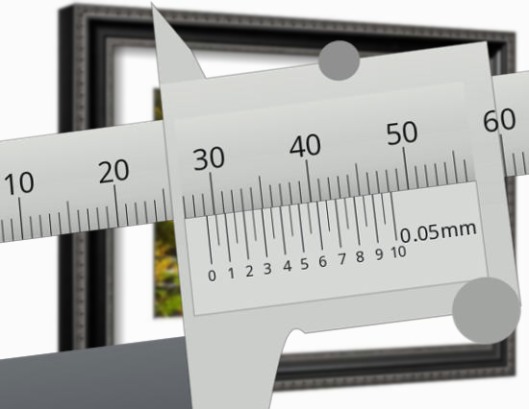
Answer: 29.2mm
